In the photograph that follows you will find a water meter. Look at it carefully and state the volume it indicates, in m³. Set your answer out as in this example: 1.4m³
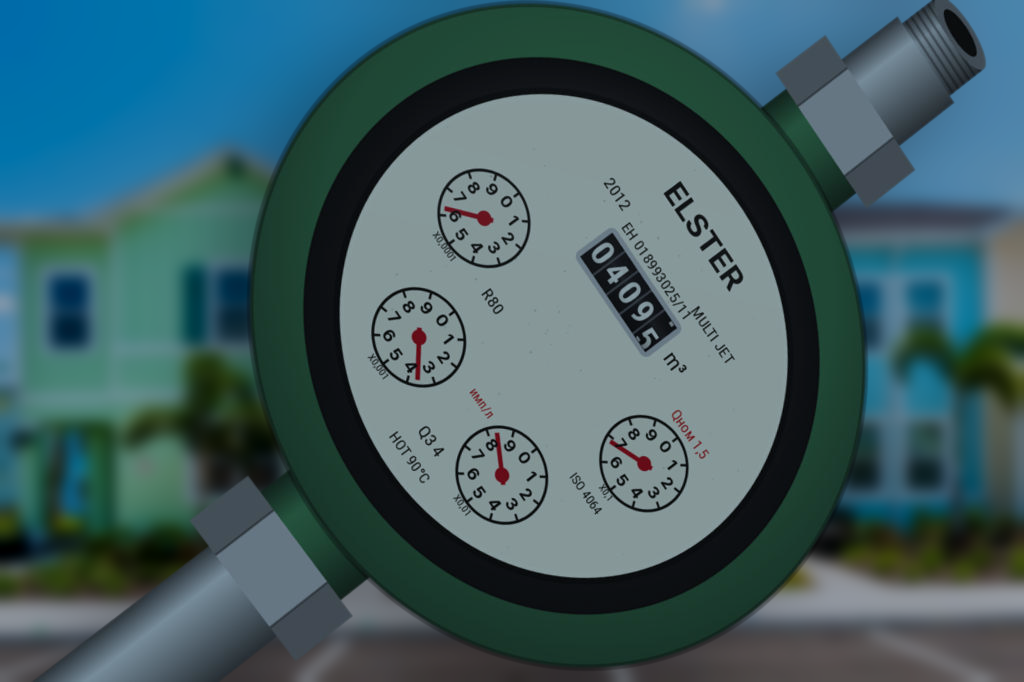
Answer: 4094.6836m³
